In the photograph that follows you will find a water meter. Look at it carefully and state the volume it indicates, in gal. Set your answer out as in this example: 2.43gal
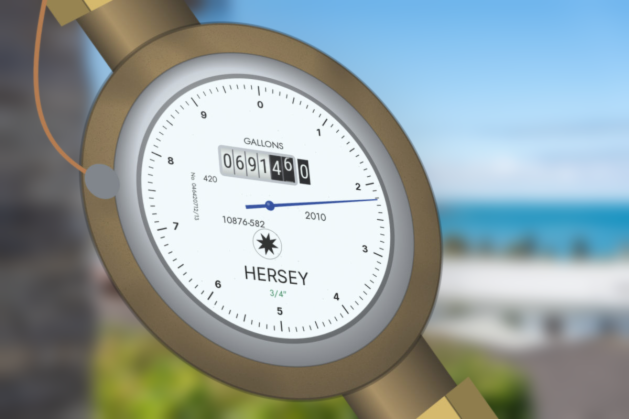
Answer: 691462.2gal
